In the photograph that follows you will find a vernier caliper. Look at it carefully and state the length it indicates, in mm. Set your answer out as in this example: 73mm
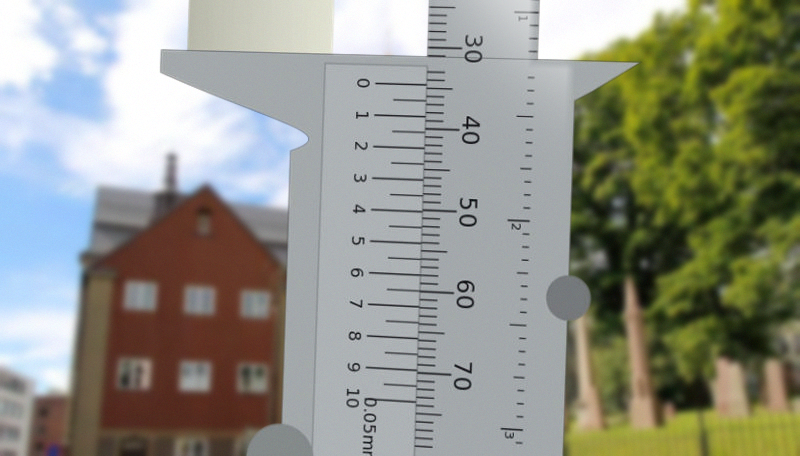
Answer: 34.6mm
